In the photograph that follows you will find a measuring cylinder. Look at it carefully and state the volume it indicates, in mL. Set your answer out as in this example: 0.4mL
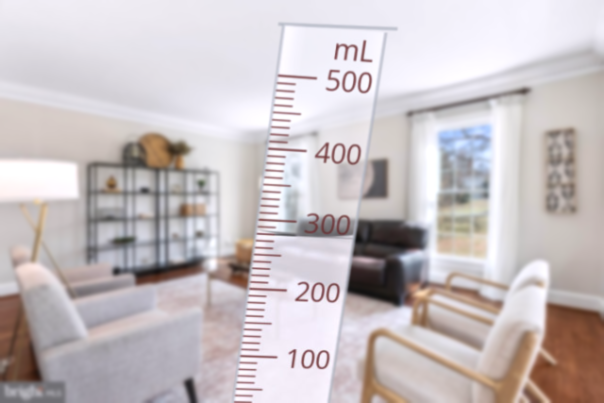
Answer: 280mL
